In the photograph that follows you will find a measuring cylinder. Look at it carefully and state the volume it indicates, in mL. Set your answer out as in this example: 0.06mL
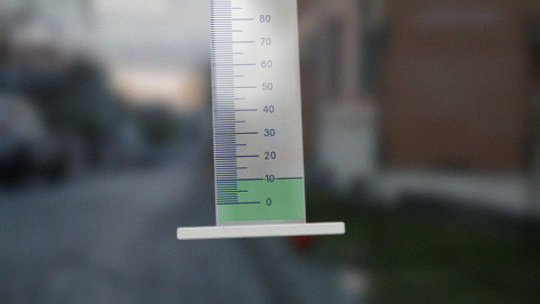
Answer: 10mL
